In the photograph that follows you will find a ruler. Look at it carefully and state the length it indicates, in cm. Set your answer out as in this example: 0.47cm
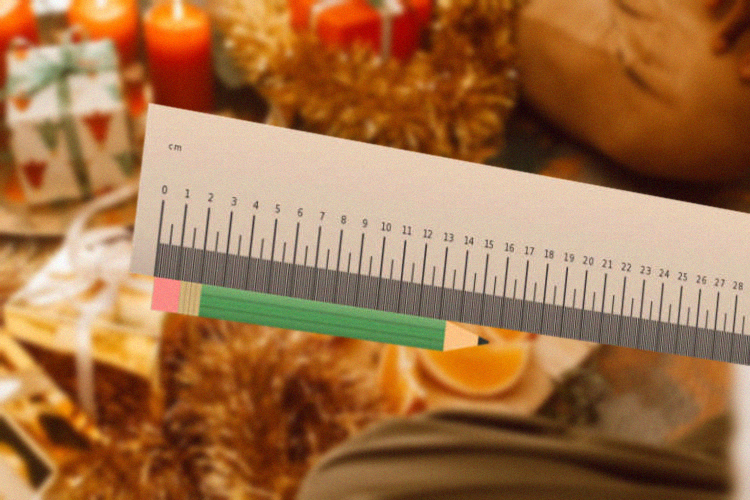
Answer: 15.5cm
